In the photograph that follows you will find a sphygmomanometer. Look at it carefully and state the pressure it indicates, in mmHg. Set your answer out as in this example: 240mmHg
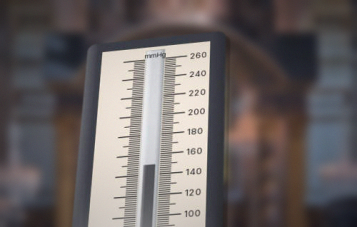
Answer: 150mmHg
